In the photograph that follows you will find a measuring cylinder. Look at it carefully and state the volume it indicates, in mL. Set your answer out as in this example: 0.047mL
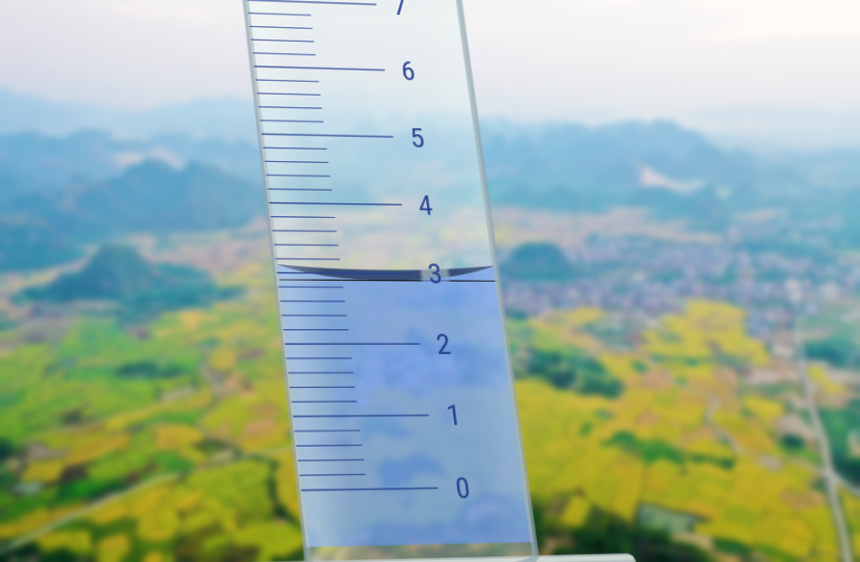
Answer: 2.9mL
